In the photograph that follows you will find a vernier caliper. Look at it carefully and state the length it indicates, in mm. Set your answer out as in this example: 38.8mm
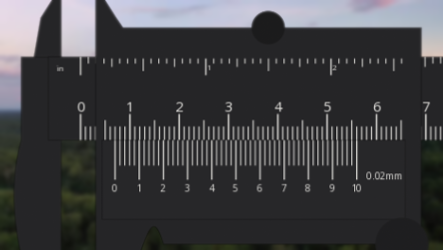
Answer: 7.0mm
